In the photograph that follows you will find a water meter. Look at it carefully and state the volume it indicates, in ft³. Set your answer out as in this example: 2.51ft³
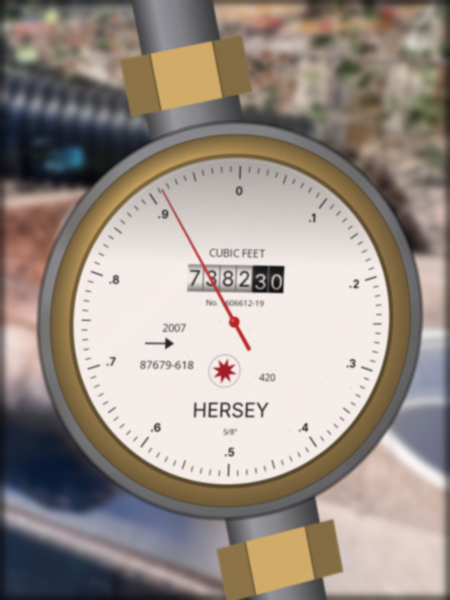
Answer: 738229.91ft³
